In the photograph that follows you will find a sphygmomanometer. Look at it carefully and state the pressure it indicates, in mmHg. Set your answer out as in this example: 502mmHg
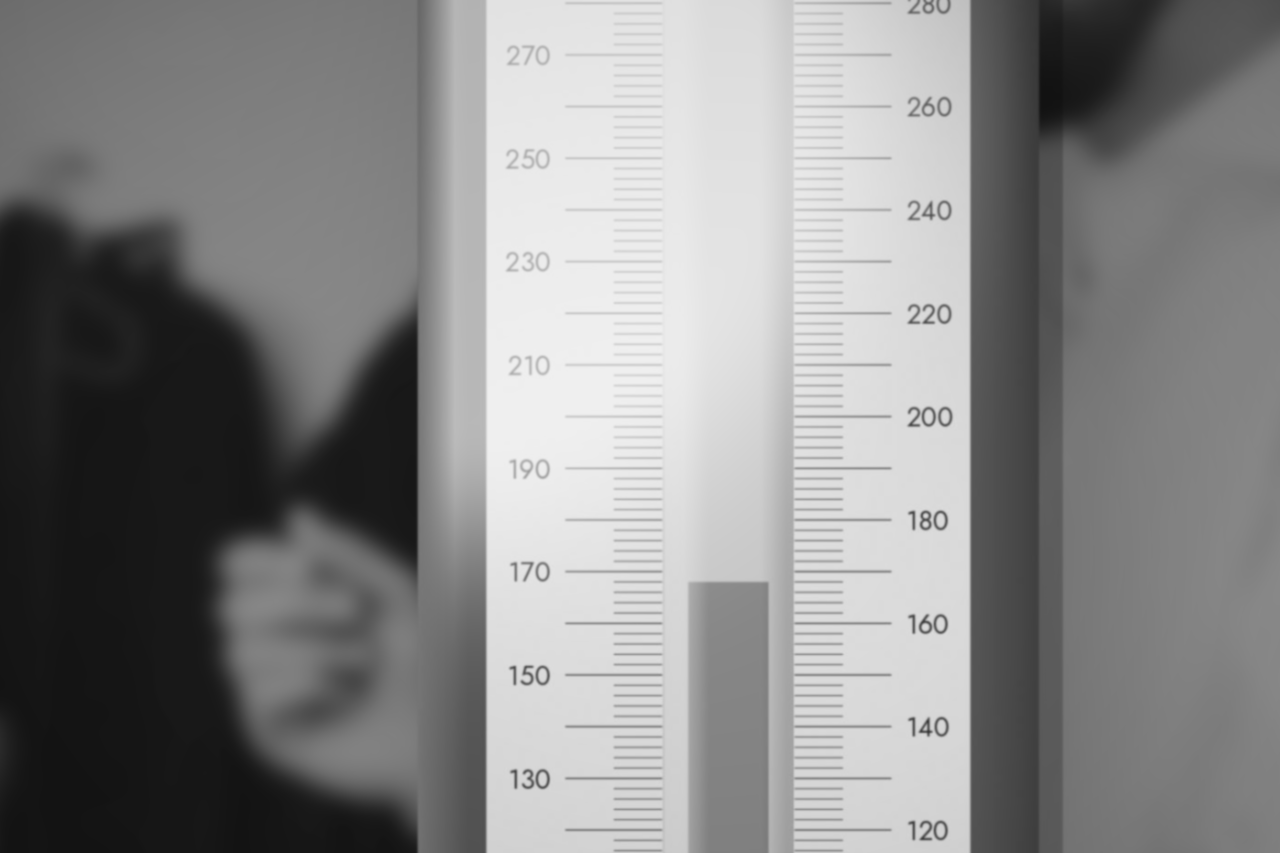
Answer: 168mmHg
